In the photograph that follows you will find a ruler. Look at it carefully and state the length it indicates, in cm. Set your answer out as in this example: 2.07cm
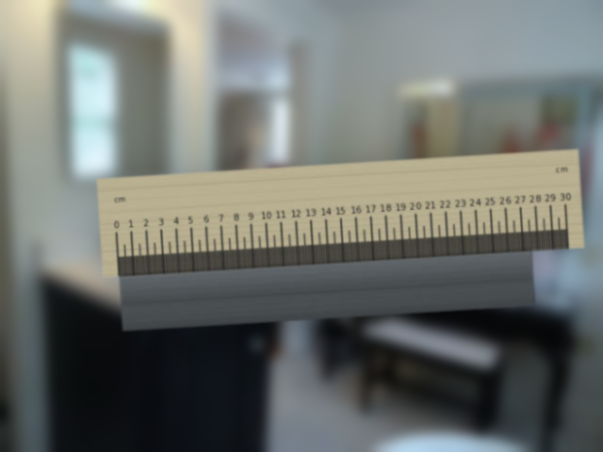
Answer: 27.5cm
